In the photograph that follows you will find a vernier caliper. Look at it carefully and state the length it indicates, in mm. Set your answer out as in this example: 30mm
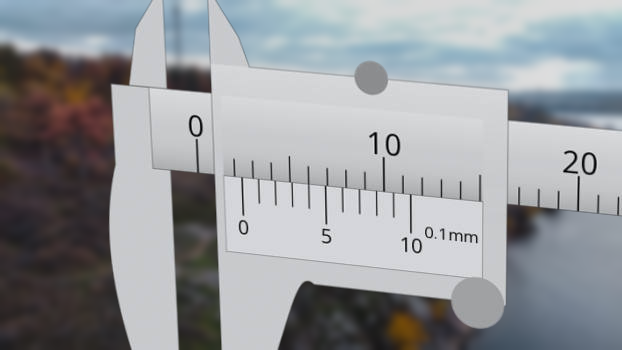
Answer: 2.4mm
